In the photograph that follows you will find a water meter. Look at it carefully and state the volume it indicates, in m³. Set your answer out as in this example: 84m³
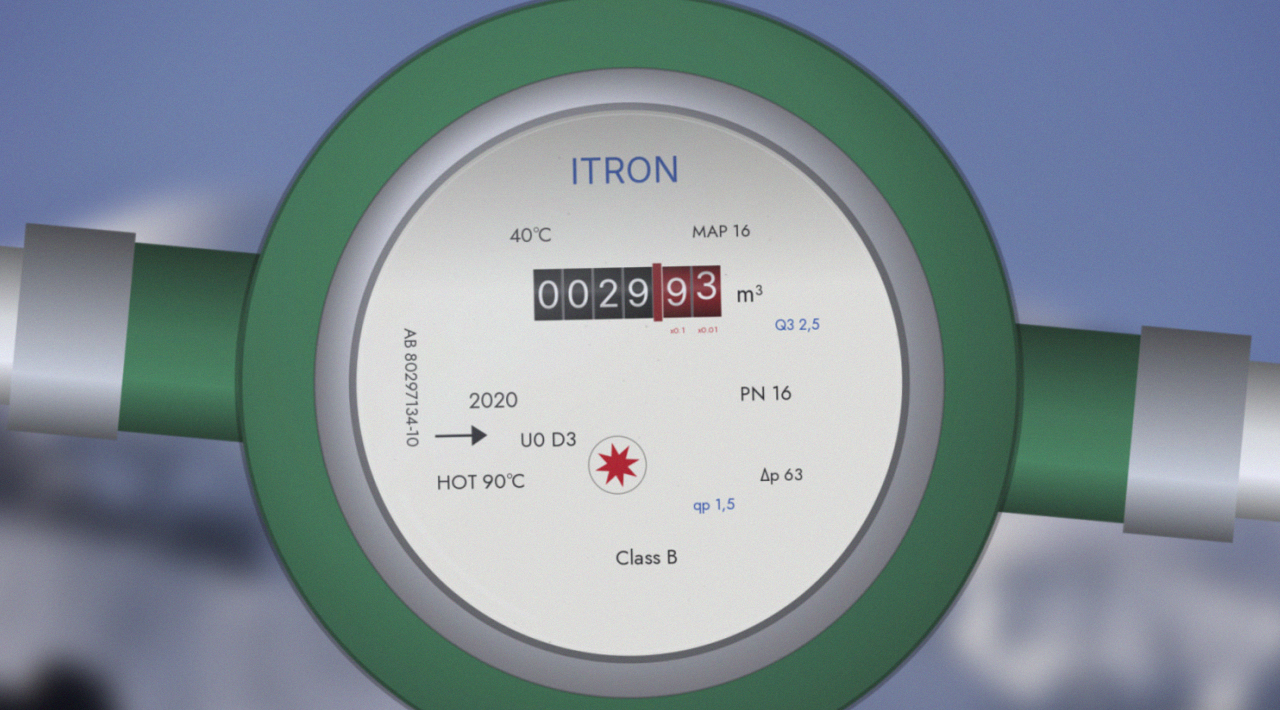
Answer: 29.93m³
